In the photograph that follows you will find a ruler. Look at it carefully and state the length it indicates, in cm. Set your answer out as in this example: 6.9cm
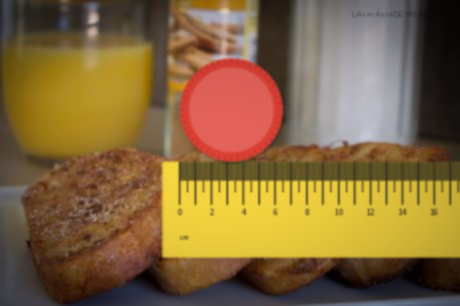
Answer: 6.5cm
